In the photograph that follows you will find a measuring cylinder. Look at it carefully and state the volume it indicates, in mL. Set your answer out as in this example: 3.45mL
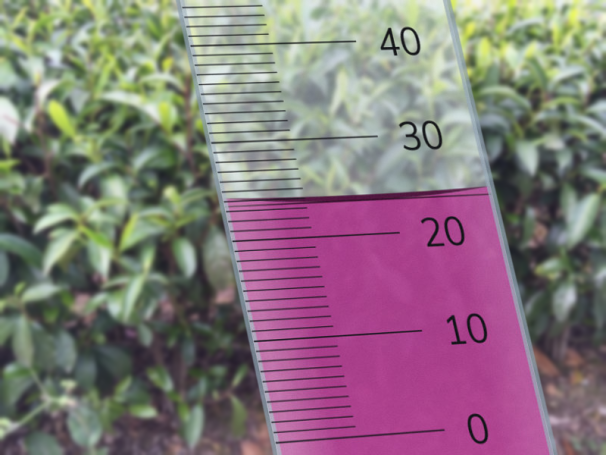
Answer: 23.5mL
